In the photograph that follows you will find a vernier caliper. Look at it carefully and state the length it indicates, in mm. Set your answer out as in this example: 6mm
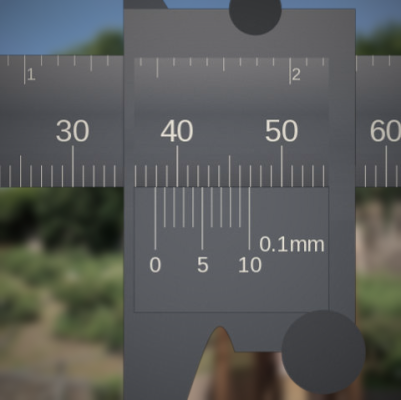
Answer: 37.9mm
